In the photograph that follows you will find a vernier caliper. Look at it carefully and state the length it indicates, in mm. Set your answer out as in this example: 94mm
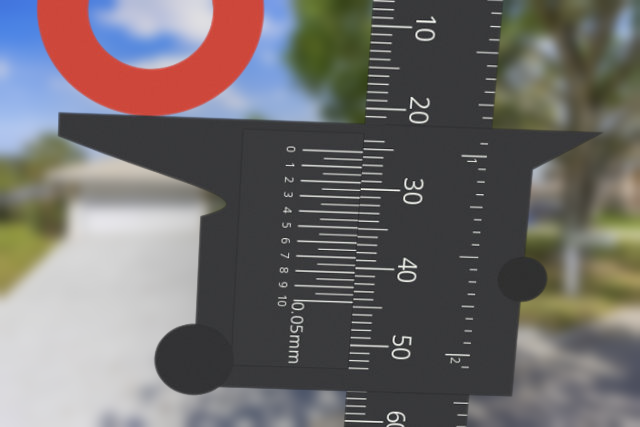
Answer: 25.4mm
